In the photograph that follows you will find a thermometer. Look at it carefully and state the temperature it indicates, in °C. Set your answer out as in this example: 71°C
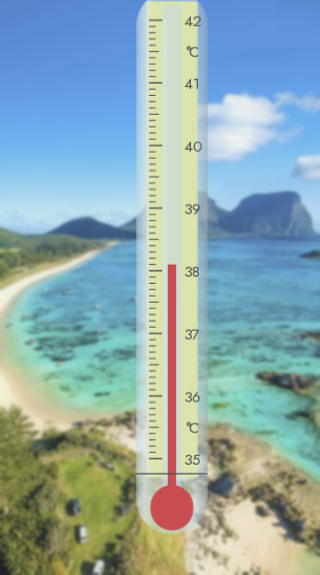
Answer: 38.1°C
